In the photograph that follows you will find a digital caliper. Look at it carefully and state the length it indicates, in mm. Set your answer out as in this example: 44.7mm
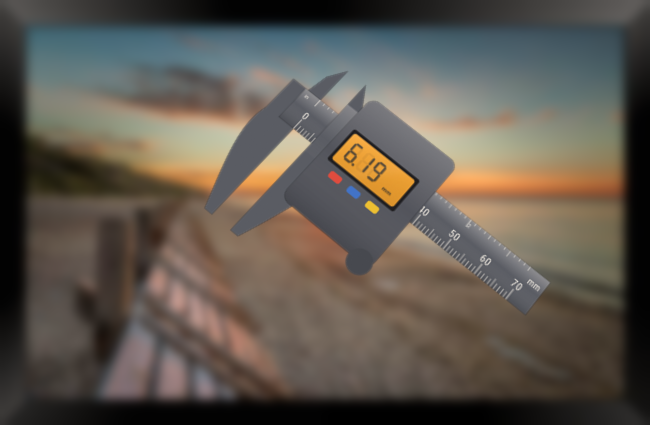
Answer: 6.19mm
